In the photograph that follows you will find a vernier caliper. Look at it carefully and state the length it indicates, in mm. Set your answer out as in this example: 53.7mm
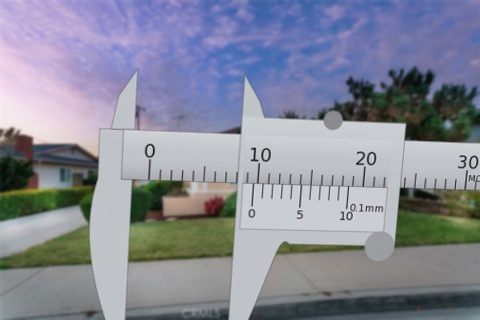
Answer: 9.6mm
